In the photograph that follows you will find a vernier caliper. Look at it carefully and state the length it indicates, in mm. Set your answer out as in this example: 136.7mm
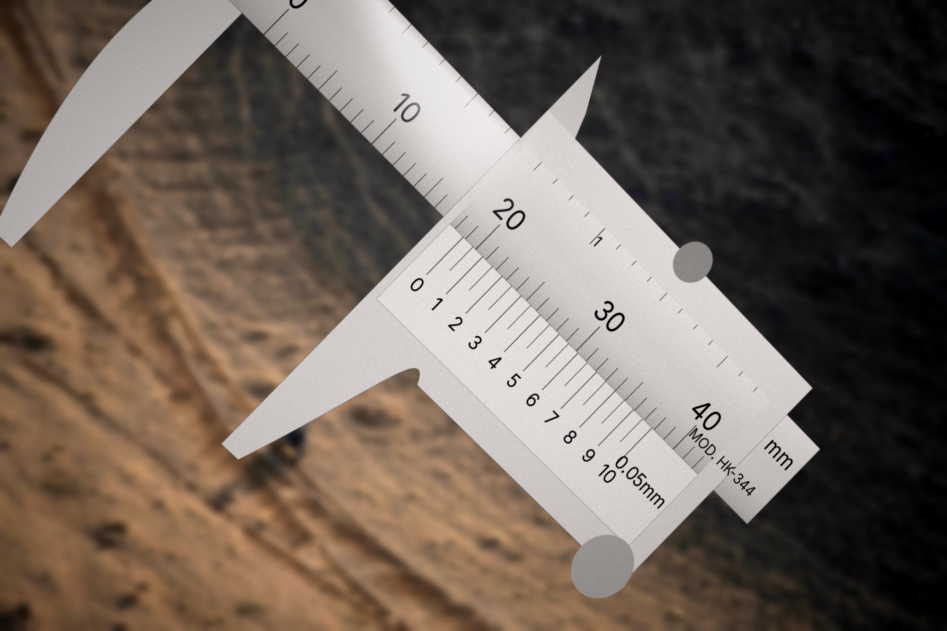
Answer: 18.8mm
